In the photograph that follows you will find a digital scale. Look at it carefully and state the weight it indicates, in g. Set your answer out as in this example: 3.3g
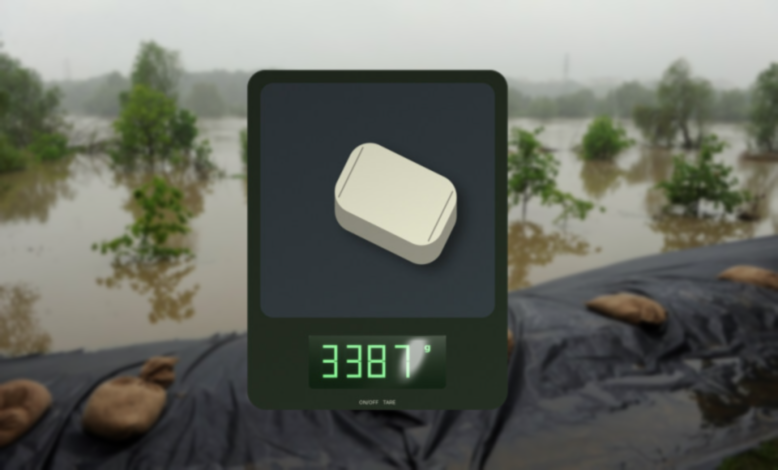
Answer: 3387g
